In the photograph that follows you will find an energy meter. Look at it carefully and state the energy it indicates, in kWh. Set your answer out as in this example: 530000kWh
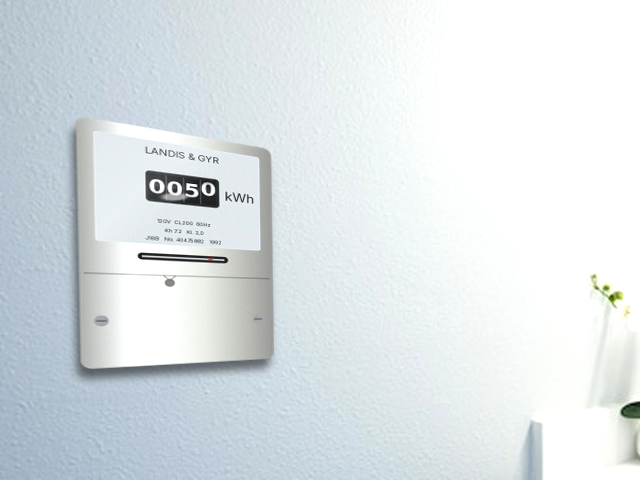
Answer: 50kWh
